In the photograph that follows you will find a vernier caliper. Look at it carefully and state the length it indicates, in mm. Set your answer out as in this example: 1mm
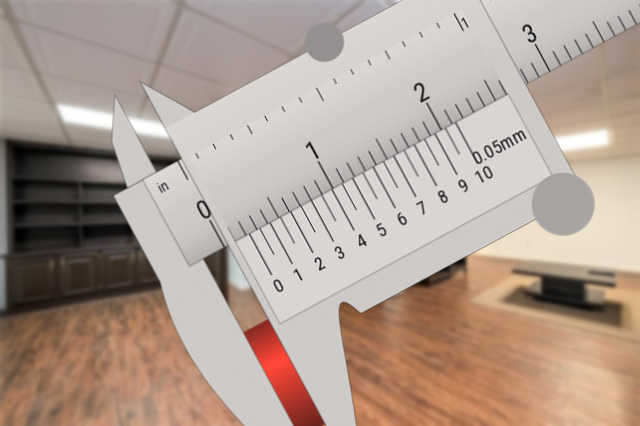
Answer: 2.3mm
